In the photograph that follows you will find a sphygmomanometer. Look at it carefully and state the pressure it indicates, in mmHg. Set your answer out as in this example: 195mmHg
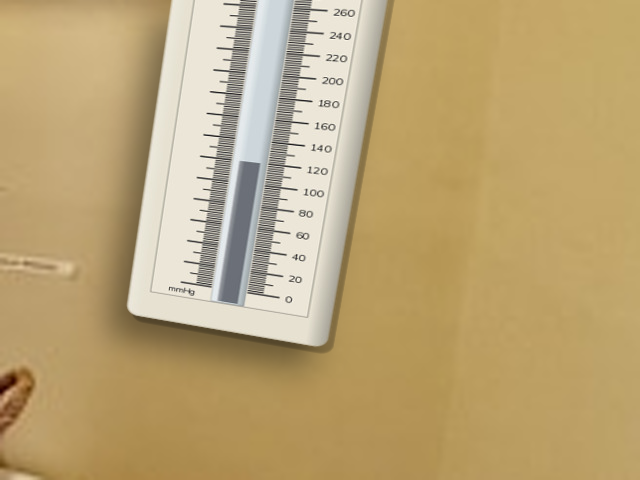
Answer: 120mmHg
